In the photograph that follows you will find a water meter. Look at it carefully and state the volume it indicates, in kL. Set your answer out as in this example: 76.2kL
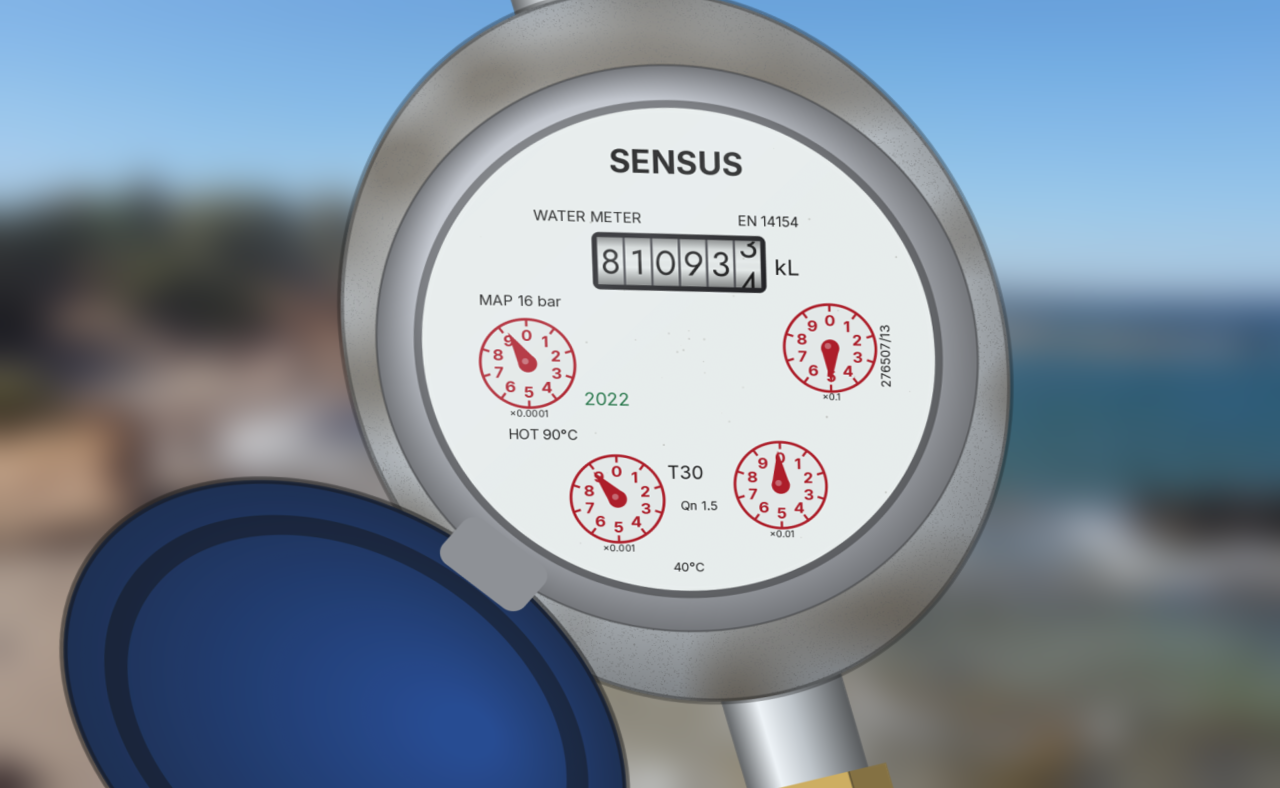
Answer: 810933.4989kL
